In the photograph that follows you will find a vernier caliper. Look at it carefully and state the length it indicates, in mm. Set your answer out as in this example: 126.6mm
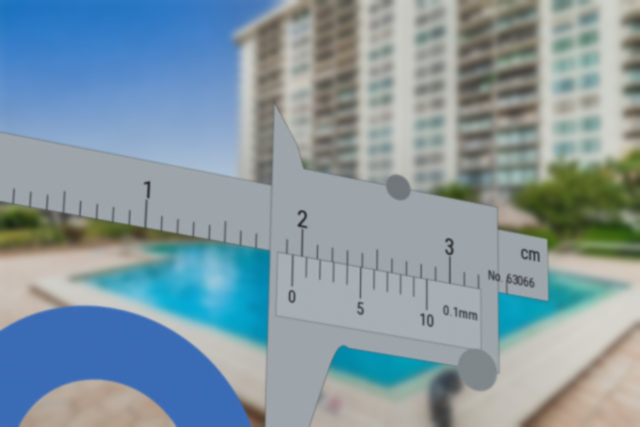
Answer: 19.4mm
